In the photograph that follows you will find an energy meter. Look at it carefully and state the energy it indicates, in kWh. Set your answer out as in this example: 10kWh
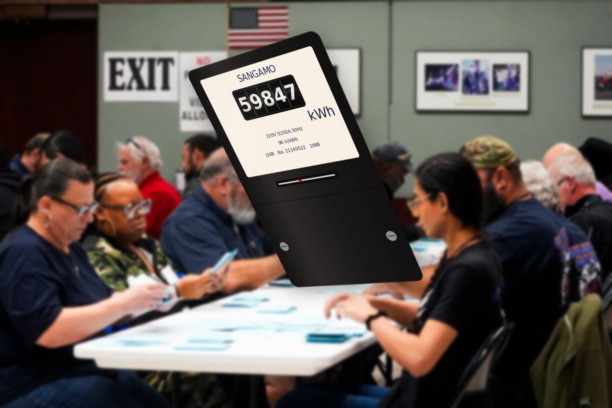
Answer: 59847kWh
